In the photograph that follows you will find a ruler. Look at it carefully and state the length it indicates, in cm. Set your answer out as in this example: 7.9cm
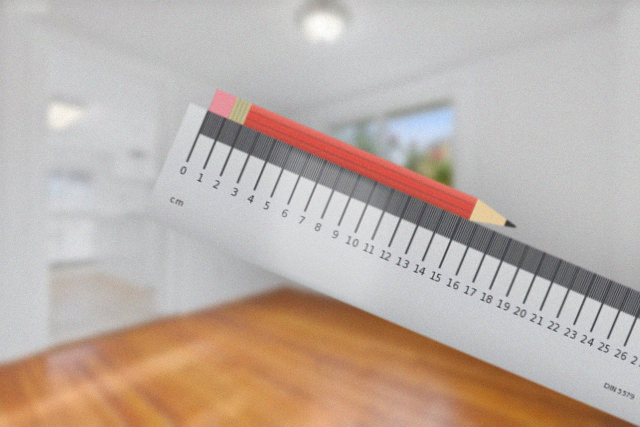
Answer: 18cm
